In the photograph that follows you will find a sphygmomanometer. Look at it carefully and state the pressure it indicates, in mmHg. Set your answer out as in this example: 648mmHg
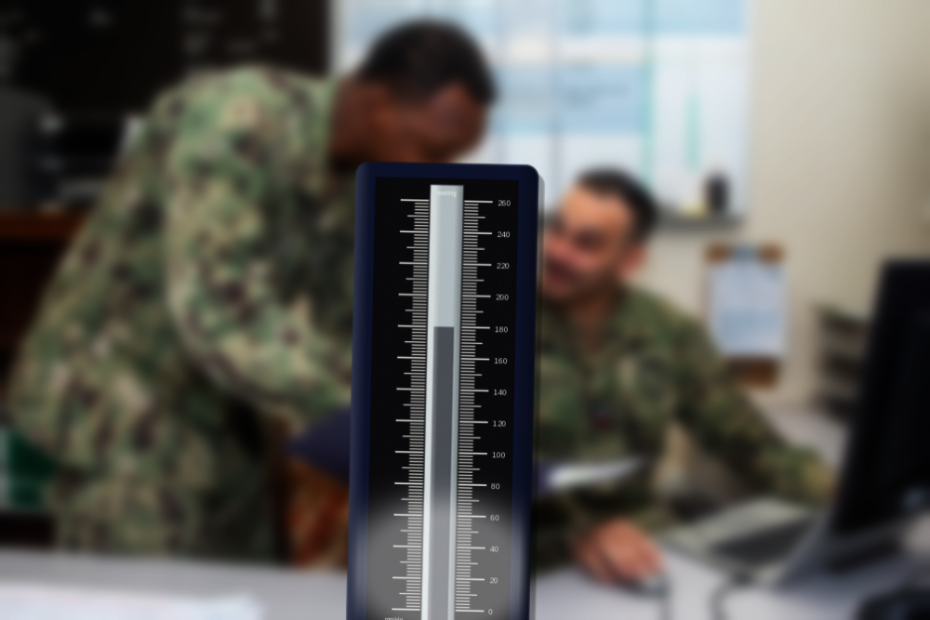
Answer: 180mmHg
